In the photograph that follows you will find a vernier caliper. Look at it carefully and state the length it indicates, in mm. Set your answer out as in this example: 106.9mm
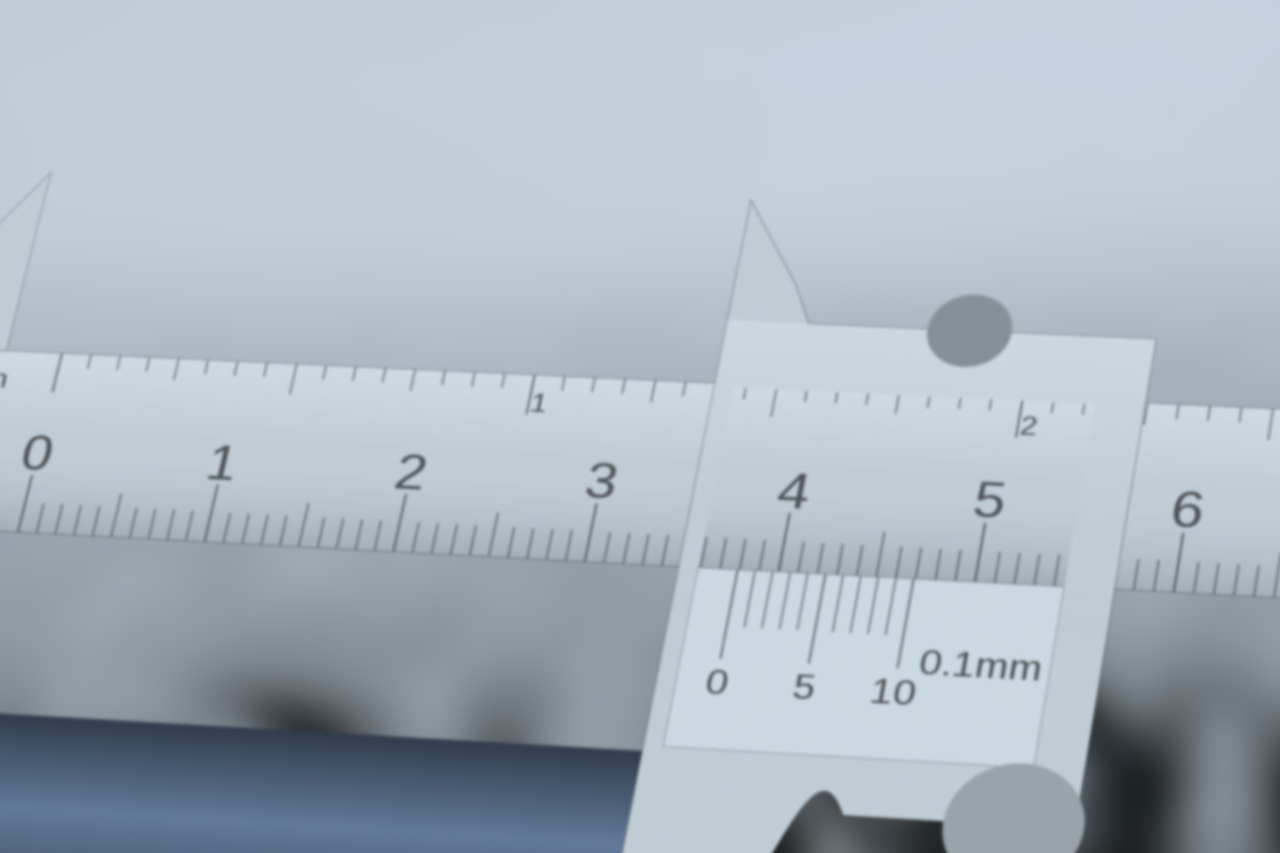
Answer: 37.9mm
